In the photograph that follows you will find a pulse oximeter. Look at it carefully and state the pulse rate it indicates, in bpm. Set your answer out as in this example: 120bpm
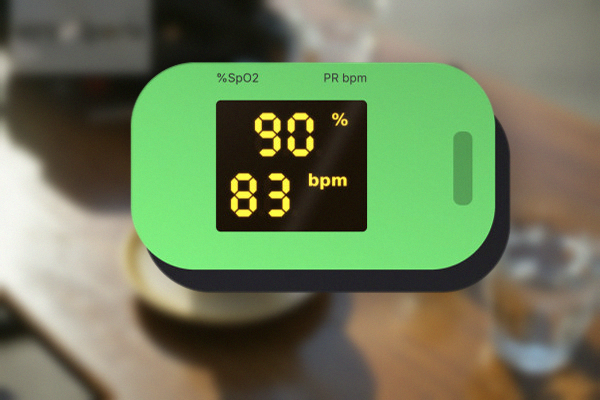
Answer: 83bpm
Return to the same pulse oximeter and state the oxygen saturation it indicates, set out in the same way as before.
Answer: 90%
